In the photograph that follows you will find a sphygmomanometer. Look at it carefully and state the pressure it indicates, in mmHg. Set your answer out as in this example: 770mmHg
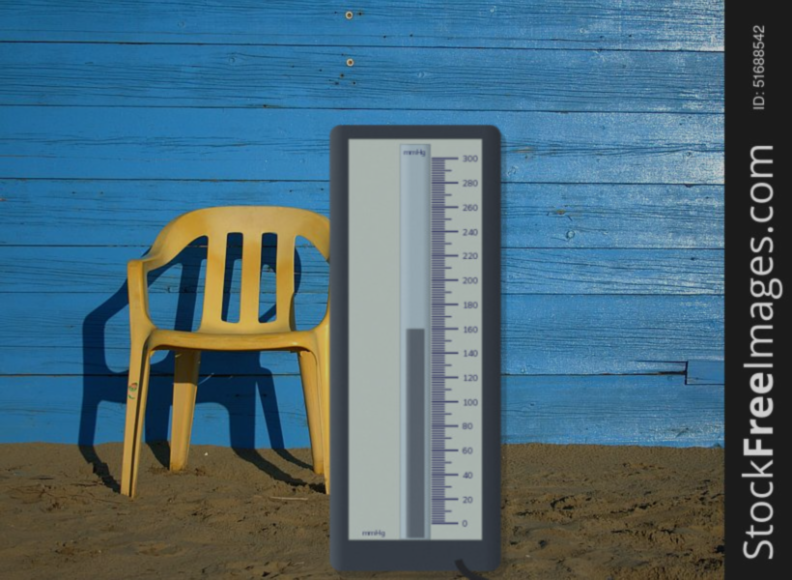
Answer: 160mmHg
